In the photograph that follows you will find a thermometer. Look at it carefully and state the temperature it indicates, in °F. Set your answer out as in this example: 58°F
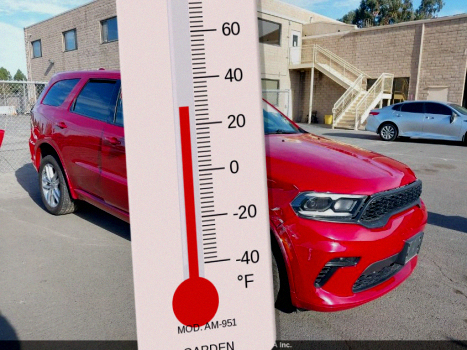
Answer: 28°F
